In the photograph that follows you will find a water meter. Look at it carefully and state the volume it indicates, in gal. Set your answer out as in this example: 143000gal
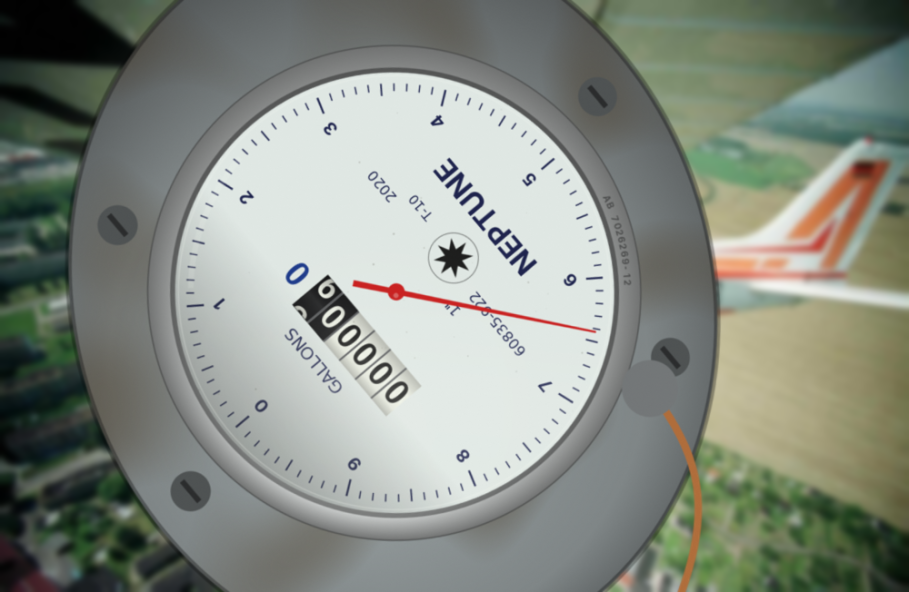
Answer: 86.4gal
